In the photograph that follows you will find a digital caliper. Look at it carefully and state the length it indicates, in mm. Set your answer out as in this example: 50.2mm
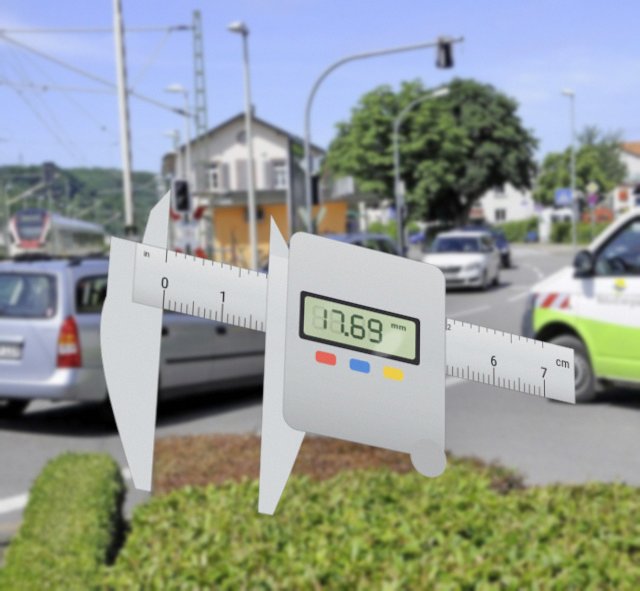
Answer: 17.69mm
